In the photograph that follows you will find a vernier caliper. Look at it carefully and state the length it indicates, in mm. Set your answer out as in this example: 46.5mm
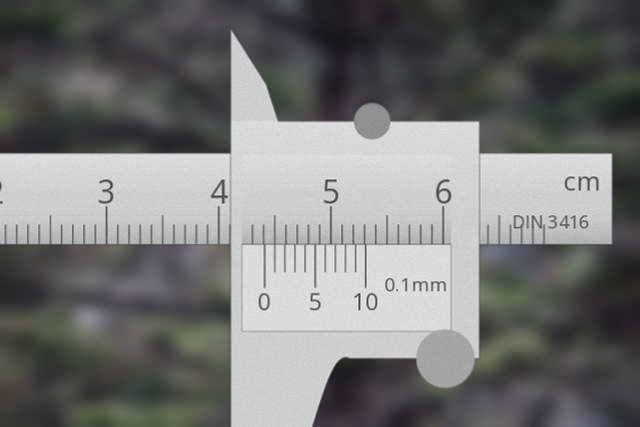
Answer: 44.1mm
